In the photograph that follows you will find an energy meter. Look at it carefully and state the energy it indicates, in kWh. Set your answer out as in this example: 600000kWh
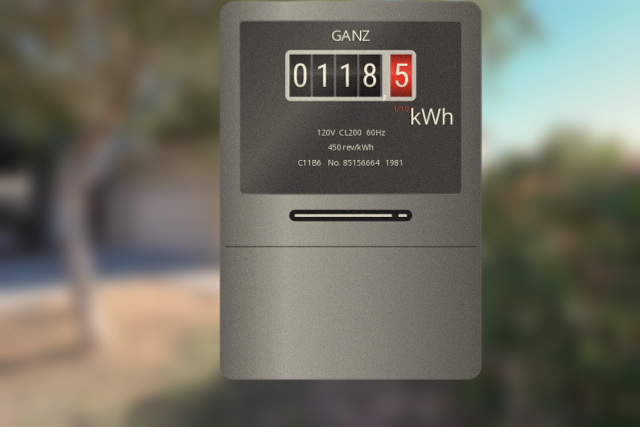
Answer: 118.5kWh
